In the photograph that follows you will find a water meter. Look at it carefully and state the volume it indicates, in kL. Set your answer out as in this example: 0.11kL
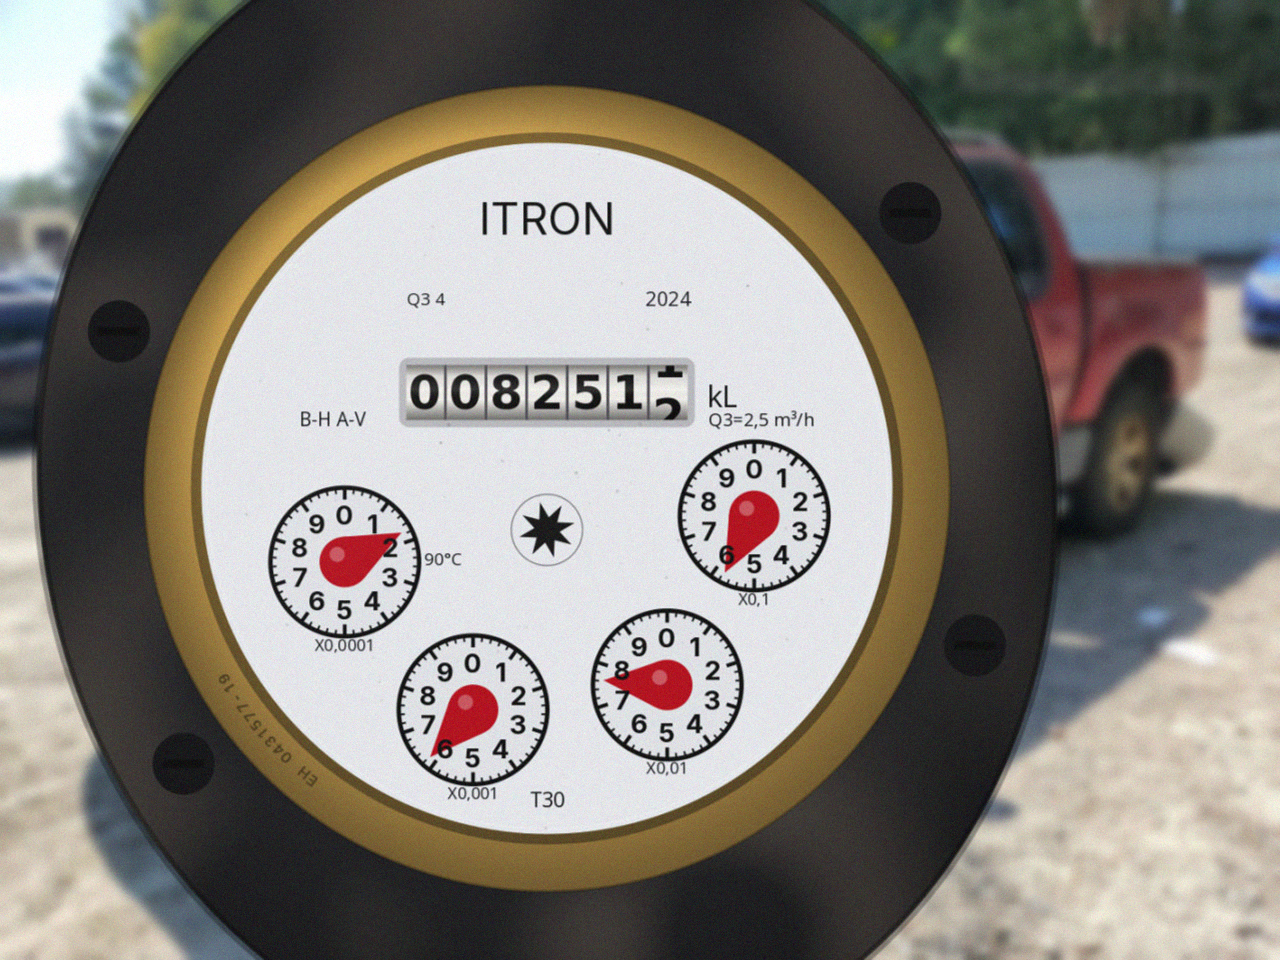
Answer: 82511.5761kL
